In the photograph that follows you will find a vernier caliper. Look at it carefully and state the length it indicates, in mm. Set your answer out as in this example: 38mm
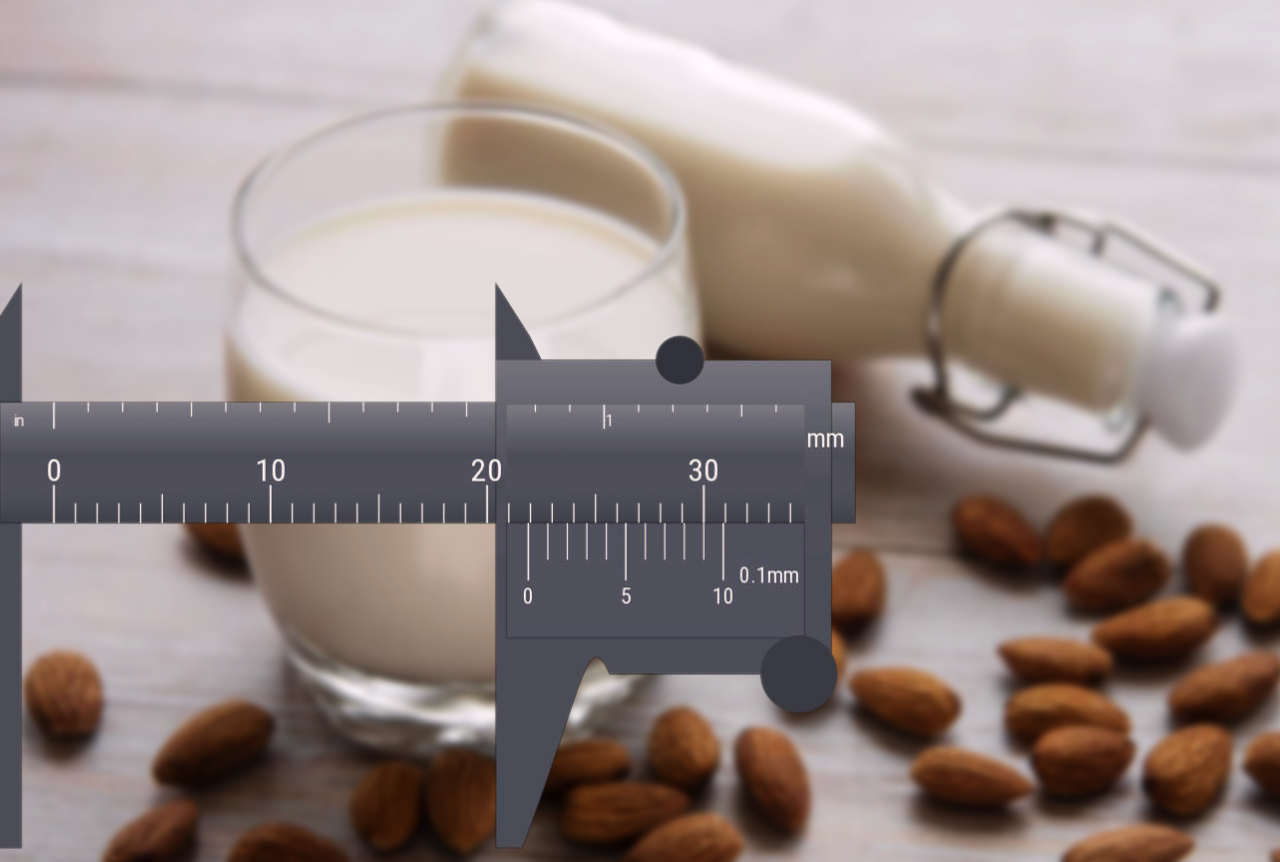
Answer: 21.9mm
